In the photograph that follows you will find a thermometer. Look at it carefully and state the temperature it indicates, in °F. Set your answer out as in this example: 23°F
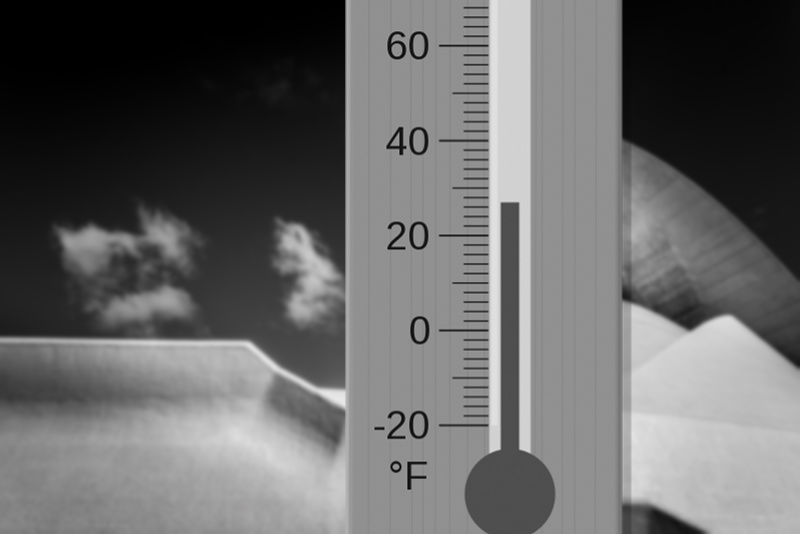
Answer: 27°F
